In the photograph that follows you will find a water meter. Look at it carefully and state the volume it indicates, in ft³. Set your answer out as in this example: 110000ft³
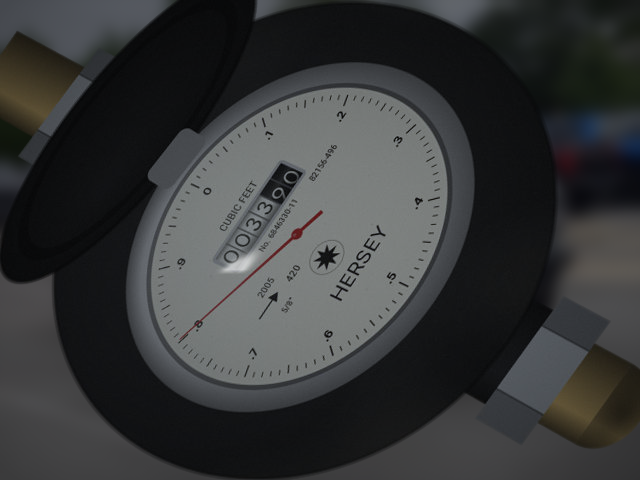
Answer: 3389.80ft³
